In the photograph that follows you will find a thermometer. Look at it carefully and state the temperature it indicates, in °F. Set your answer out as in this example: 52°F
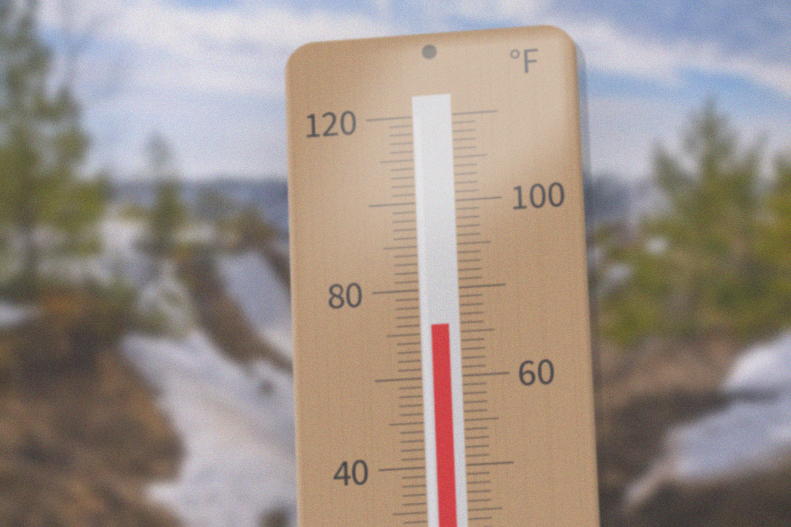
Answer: 72°F
